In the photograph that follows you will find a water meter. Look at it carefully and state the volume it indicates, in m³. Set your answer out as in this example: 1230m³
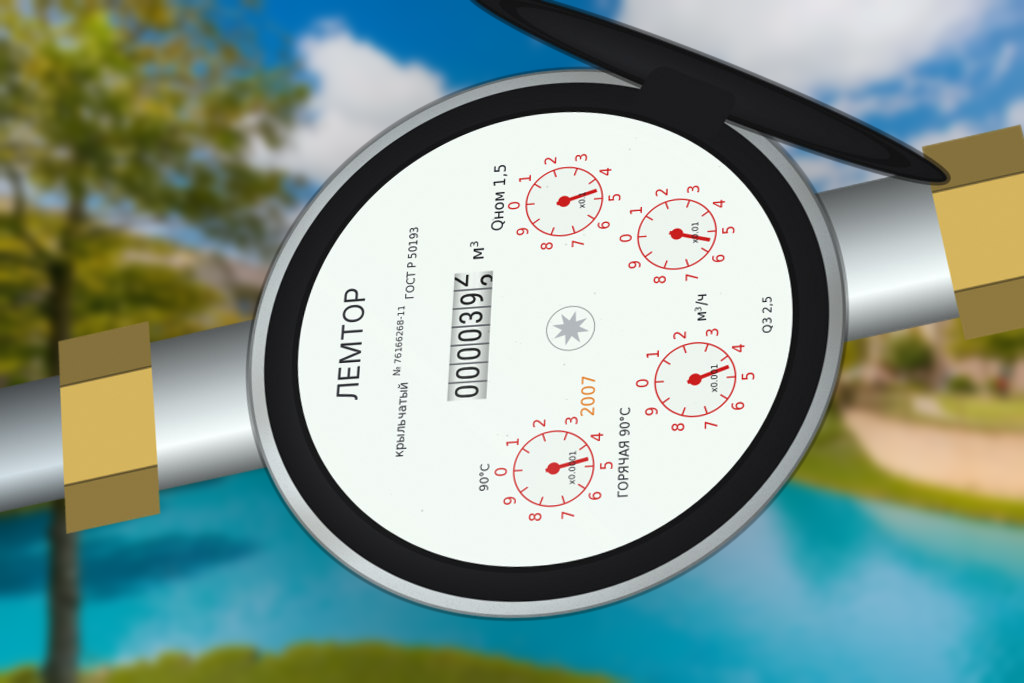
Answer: 392.4544m³
